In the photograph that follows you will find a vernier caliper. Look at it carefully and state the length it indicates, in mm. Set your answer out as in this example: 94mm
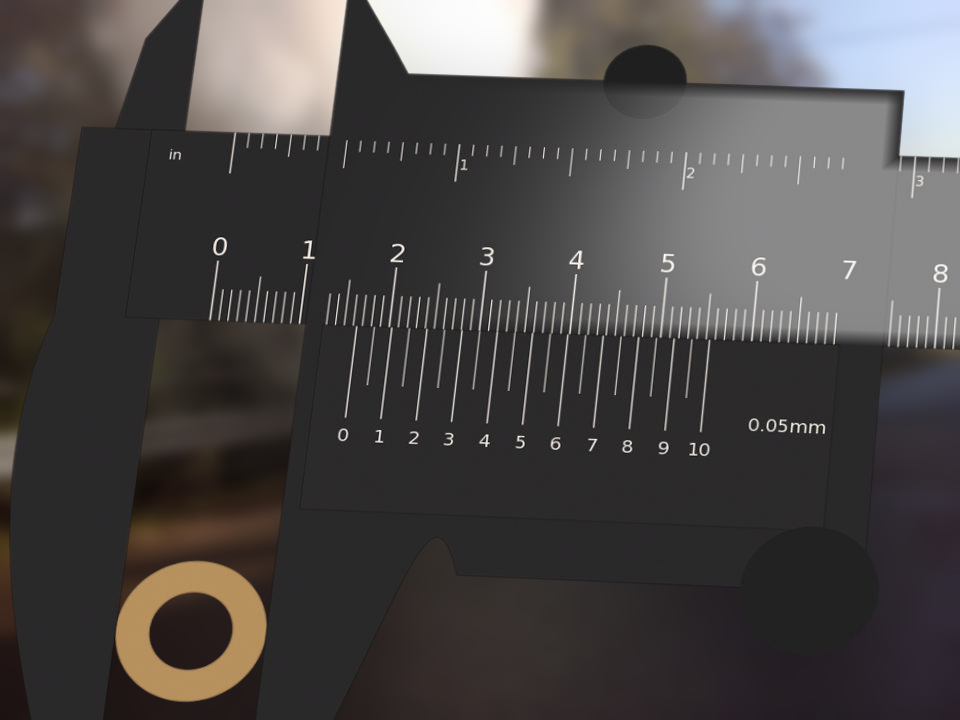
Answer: 16.4mm
